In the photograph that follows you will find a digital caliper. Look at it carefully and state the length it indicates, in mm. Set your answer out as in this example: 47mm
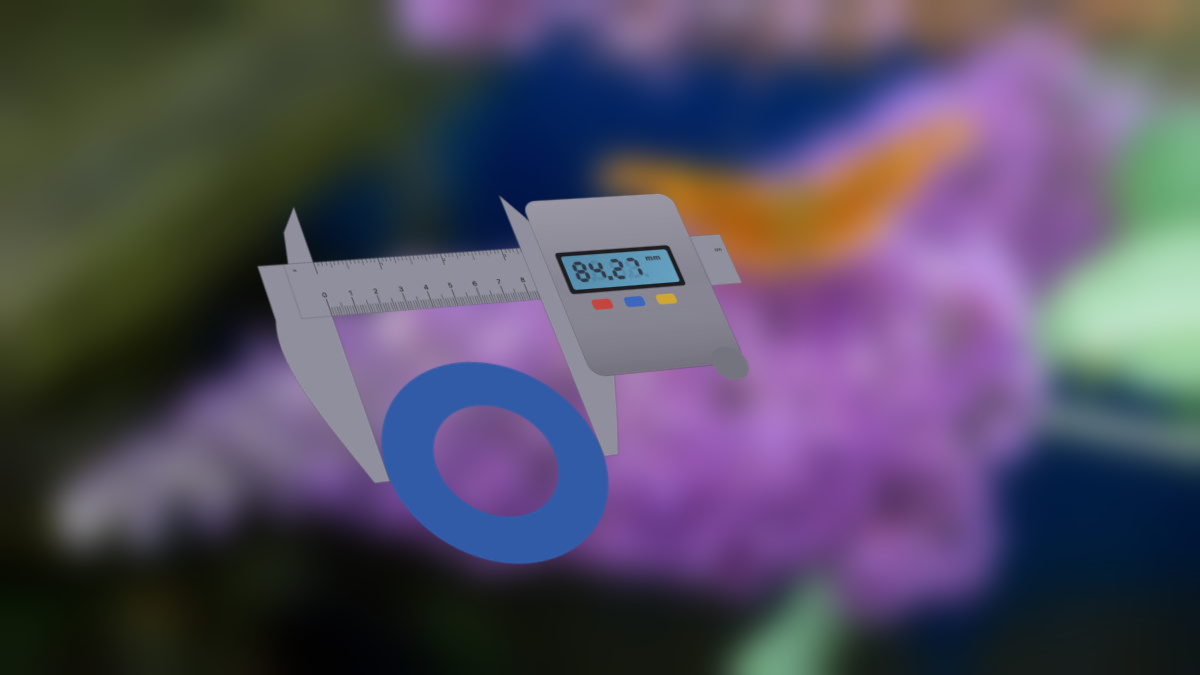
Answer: 84.27mm
